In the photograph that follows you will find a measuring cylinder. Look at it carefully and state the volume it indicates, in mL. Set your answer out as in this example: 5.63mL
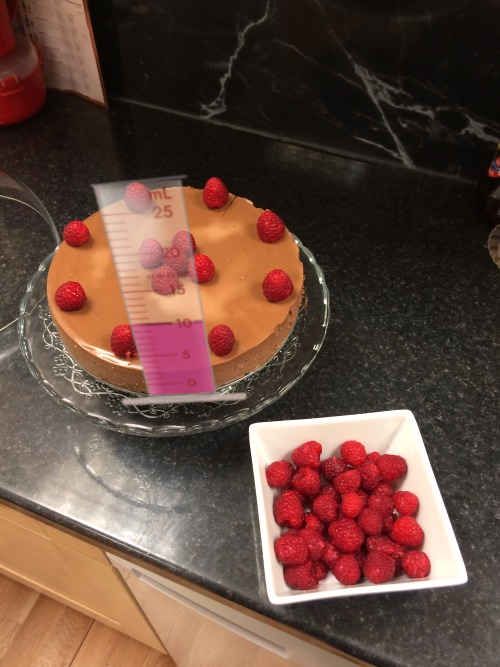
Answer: 10mL
